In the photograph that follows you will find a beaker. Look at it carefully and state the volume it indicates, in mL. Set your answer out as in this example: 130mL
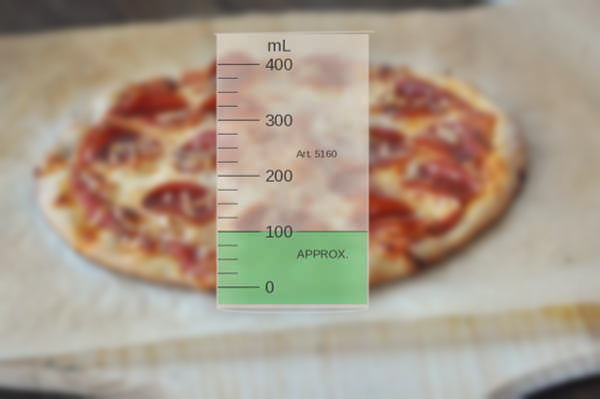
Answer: 100mL
